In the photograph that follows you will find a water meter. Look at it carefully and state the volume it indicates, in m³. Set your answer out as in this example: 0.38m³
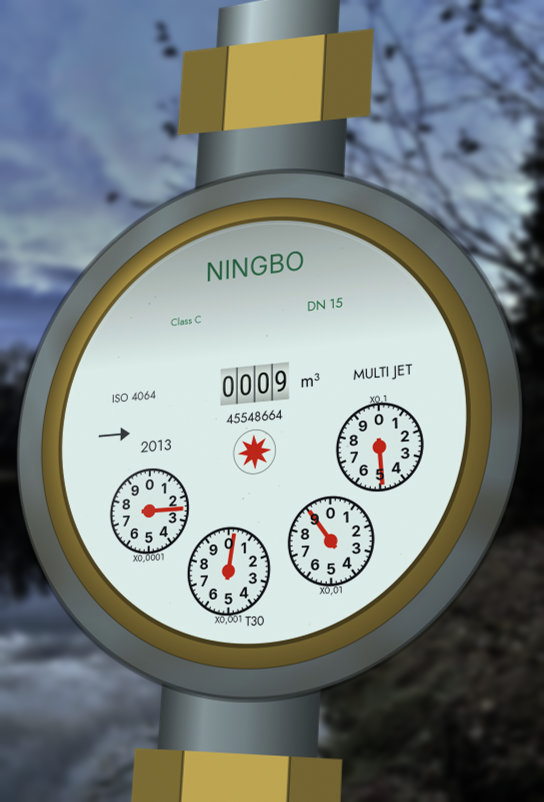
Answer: 9.4902m³
